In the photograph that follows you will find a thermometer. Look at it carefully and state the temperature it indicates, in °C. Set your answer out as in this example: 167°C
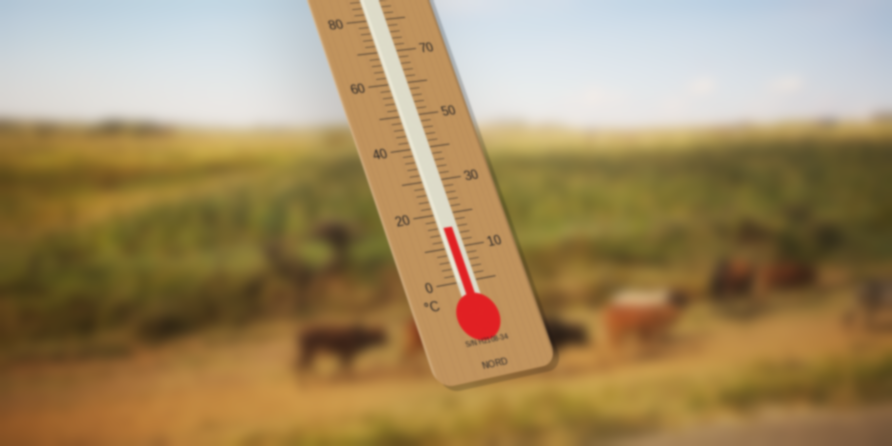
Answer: 16°C
